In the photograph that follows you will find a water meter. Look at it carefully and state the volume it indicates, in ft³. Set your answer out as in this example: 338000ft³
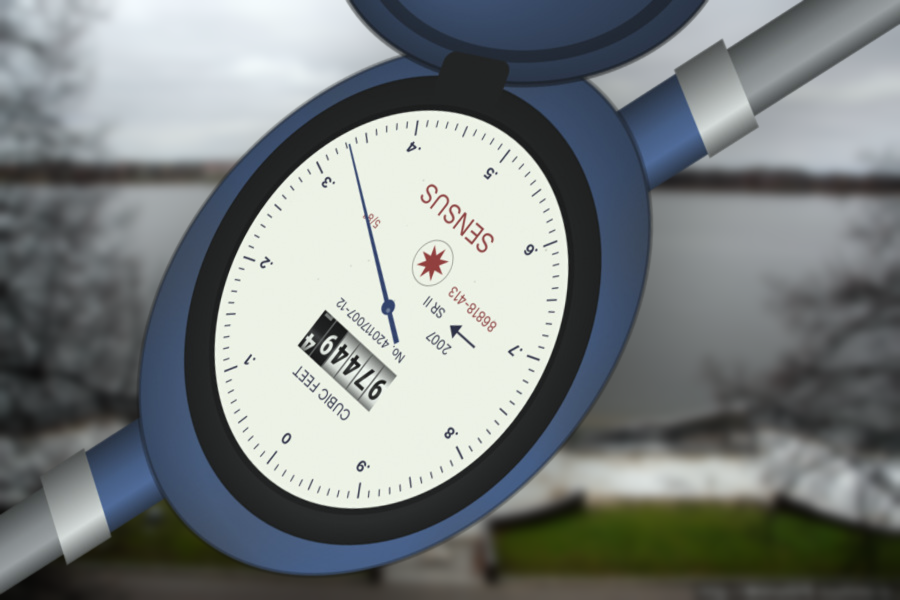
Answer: 974494.33ft³
